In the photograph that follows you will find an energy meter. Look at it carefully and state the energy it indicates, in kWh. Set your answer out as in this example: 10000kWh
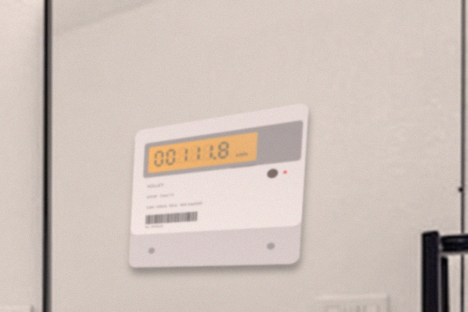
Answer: 111.8kWh
